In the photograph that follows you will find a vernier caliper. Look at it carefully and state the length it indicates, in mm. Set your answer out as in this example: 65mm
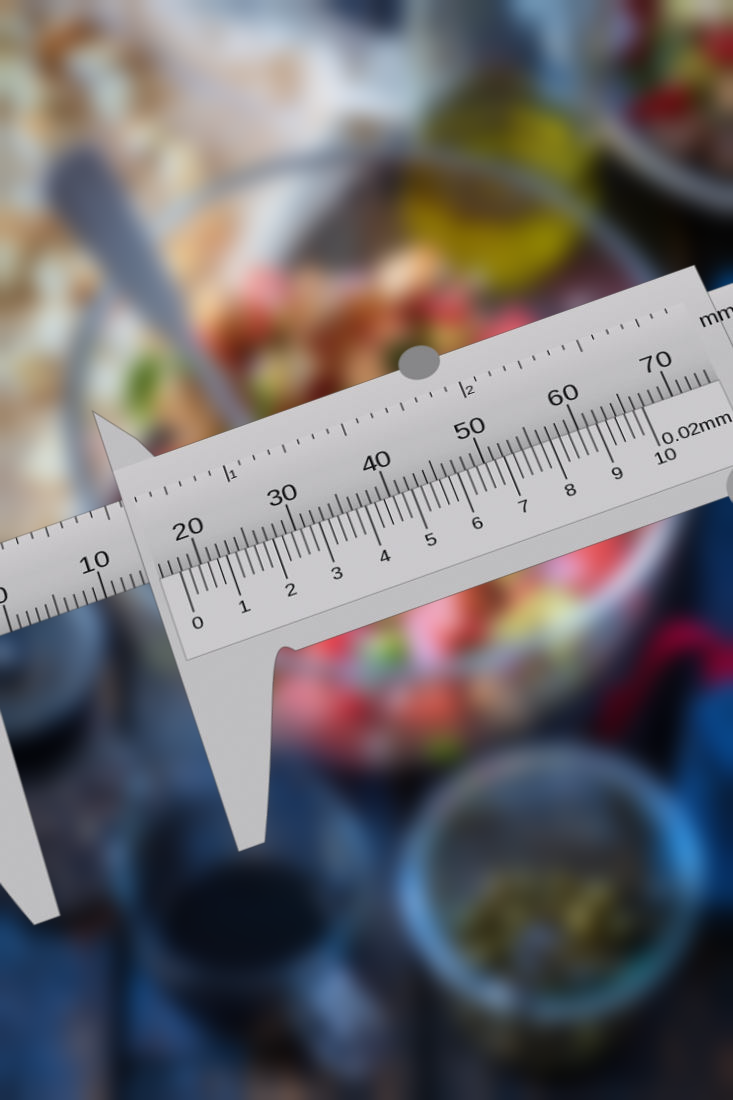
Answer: 17.8mm
